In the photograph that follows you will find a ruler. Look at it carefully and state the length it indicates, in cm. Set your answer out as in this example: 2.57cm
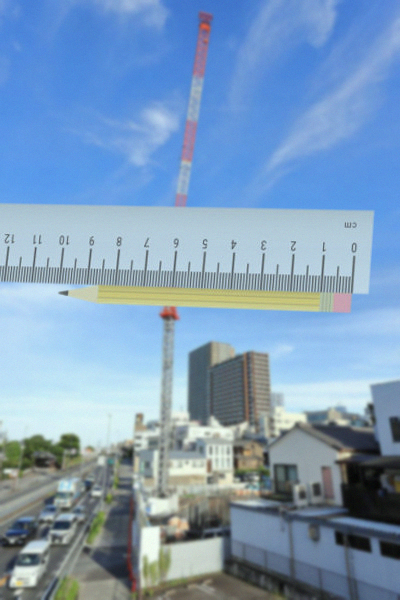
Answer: 10cm
